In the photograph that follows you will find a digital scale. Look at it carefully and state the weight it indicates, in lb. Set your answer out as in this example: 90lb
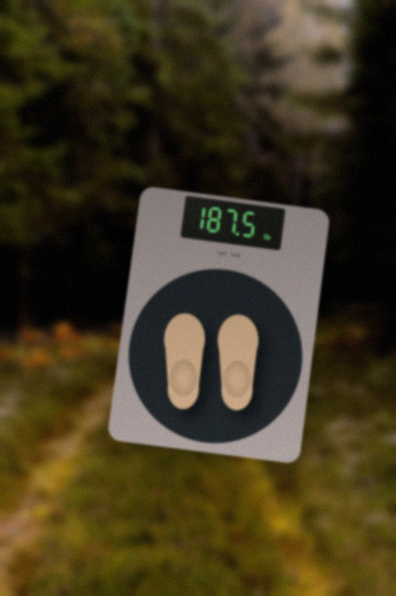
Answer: 187.5lb
